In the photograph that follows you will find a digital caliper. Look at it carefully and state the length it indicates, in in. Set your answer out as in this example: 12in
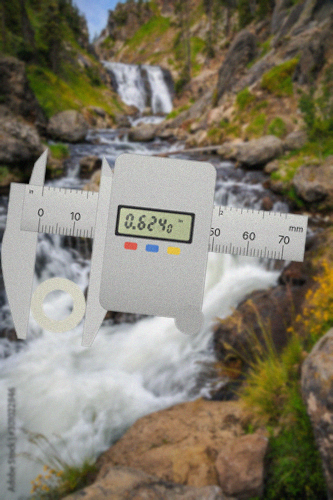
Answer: 0.6240in
